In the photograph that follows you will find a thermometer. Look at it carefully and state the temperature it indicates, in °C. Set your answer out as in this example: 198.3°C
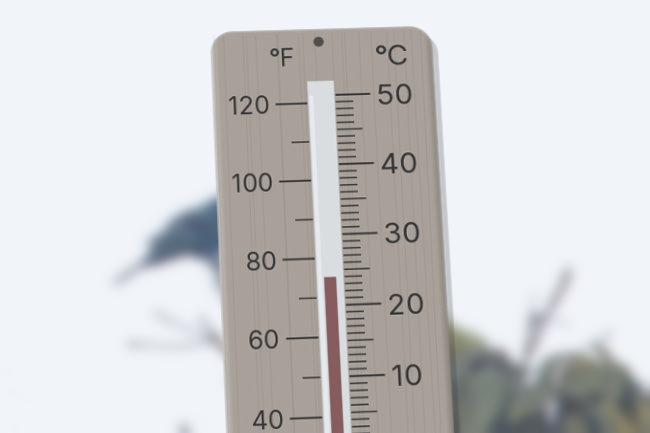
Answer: 24°C
